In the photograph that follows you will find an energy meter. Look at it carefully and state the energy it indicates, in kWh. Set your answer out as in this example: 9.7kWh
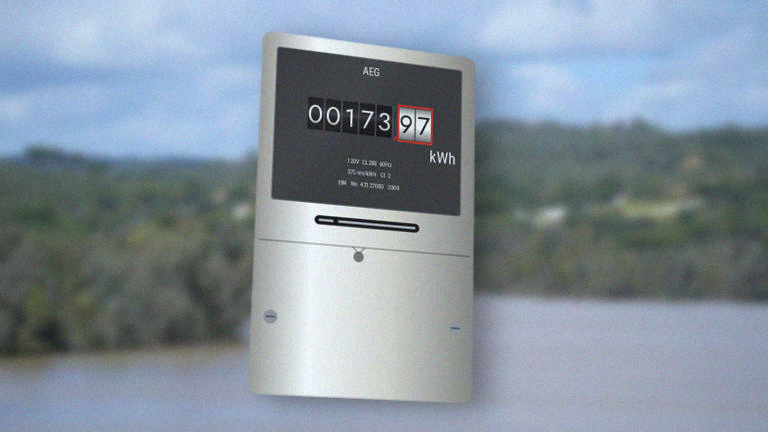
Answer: 173.97kWh
